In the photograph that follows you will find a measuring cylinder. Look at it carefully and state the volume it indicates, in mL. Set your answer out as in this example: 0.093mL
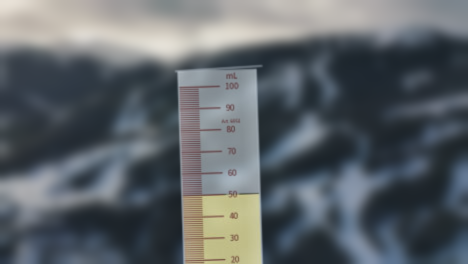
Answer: 50mL
